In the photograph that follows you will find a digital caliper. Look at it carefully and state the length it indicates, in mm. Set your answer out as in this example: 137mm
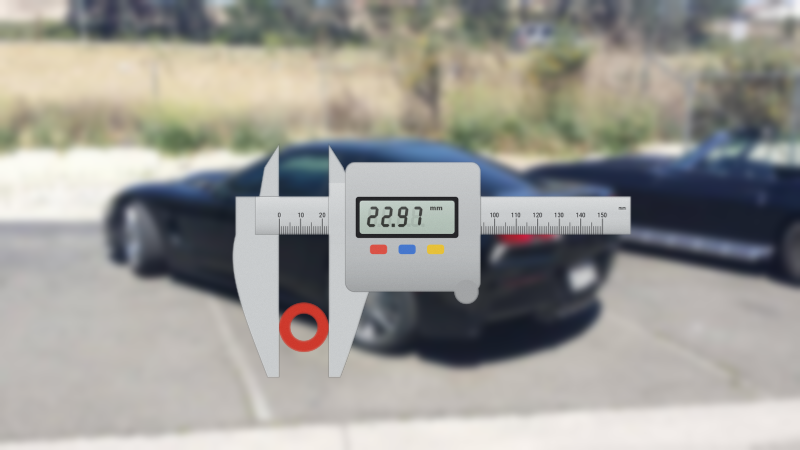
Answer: 22.97mm
